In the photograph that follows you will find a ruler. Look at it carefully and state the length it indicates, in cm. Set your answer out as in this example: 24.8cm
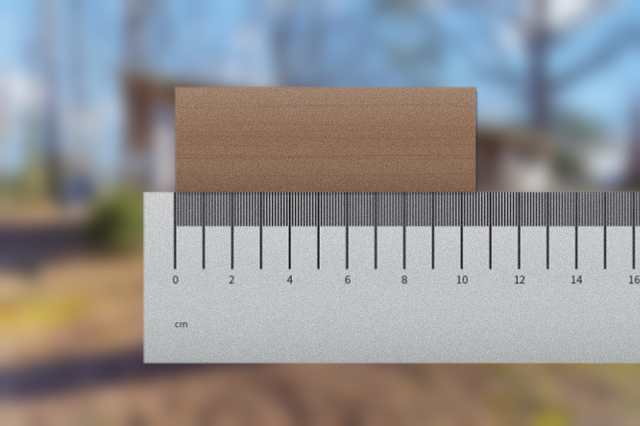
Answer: 10.5cm
